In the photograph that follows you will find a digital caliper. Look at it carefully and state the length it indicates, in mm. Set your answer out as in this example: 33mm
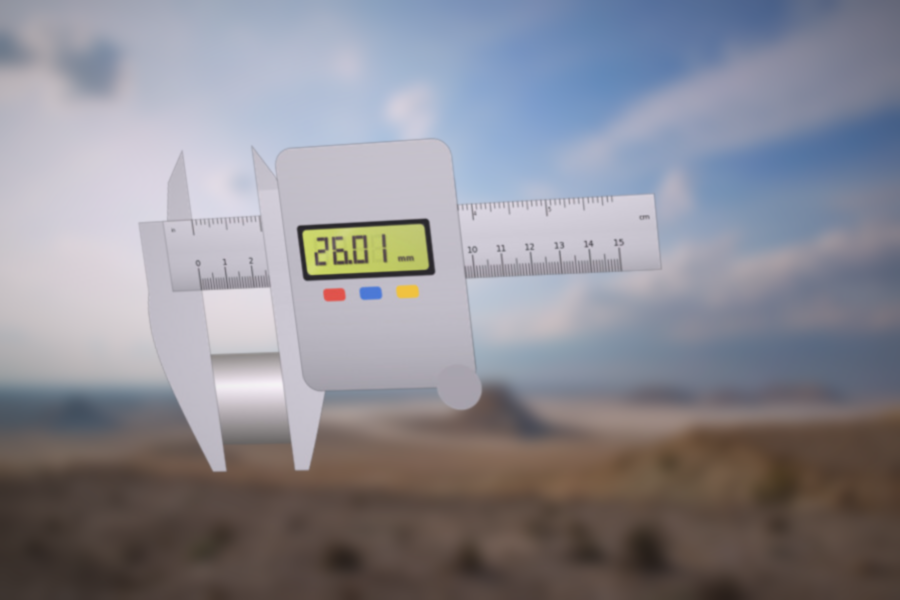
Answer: 26.01mm
